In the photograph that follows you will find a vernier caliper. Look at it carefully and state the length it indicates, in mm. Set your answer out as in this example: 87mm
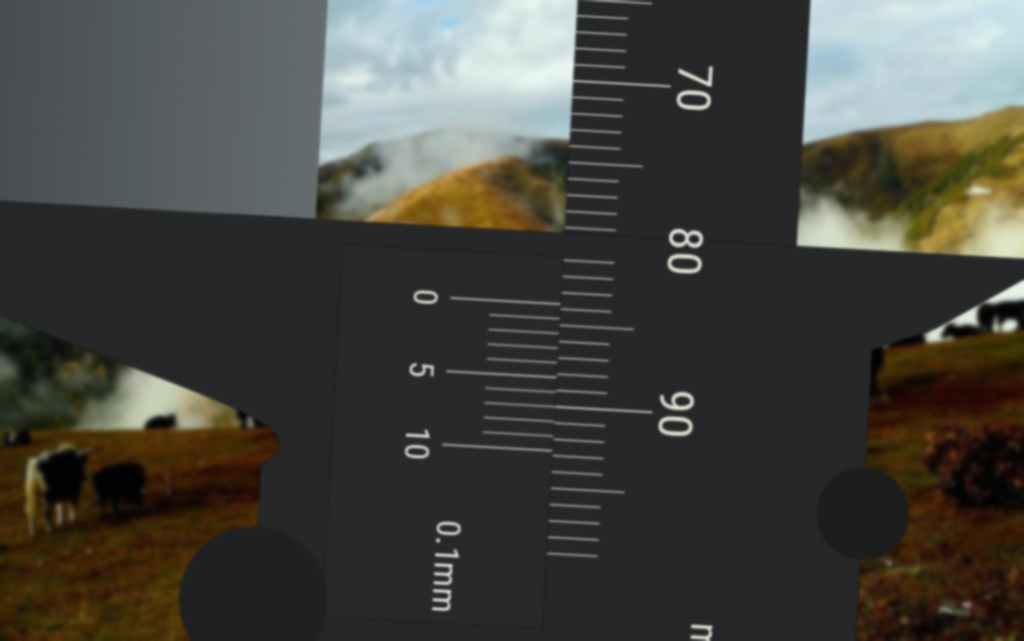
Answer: 83.7mm
